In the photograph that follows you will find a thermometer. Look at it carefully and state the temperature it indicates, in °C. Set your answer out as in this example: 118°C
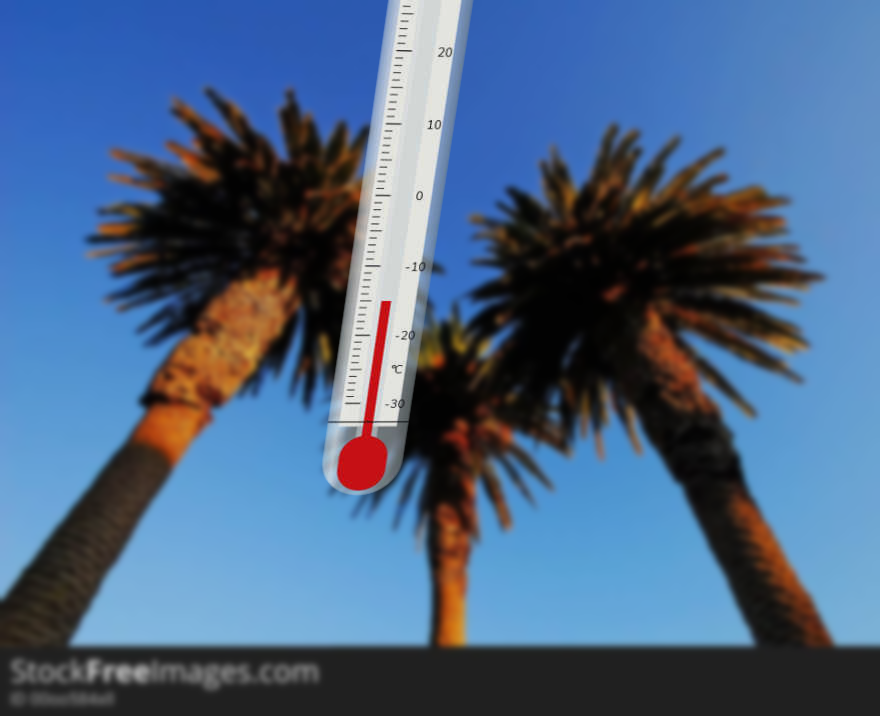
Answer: -15°C
